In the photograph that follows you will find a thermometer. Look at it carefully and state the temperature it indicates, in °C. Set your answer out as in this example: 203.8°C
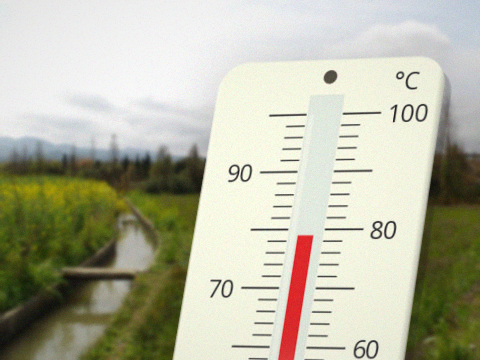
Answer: 79°C
